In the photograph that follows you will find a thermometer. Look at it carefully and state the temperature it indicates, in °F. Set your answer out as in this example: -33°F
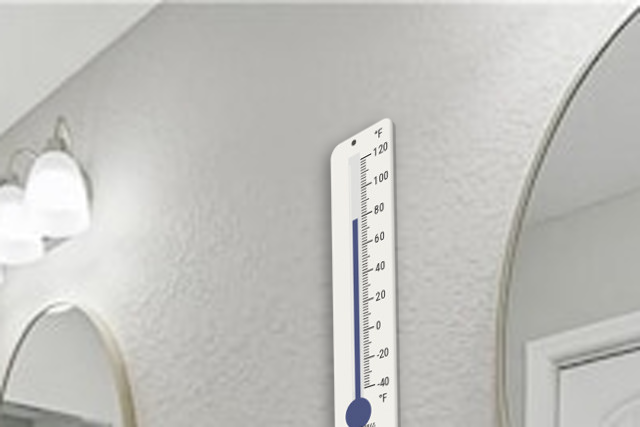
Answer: 80°F
